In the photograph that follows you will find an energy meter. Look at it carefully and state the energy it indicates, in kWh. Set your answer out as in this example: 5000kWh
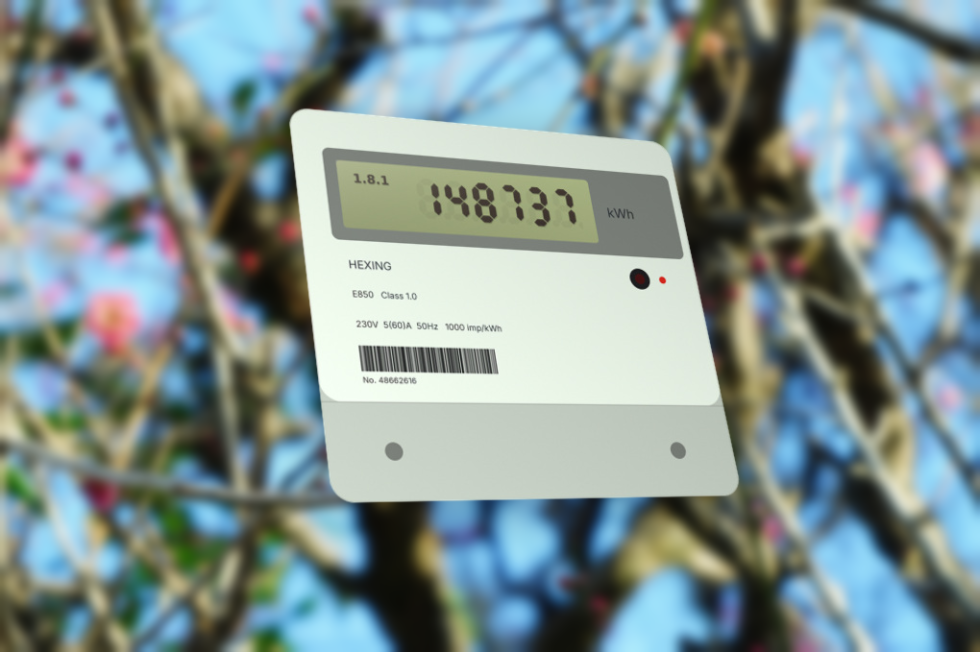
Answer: 148737kWh
